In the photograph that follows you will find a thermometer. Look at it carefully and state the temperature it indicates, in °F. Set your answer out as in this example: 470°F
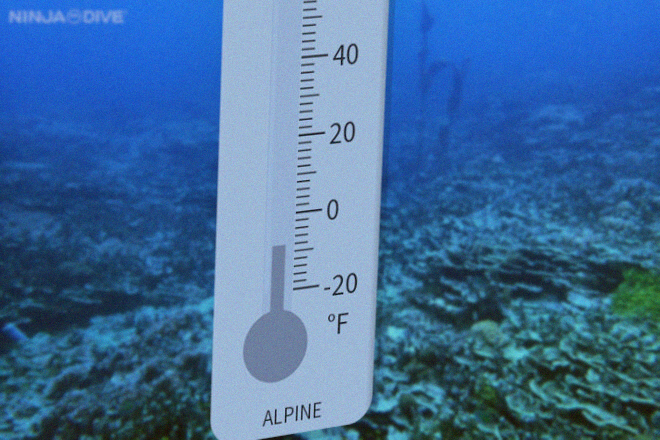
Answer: -8°F
